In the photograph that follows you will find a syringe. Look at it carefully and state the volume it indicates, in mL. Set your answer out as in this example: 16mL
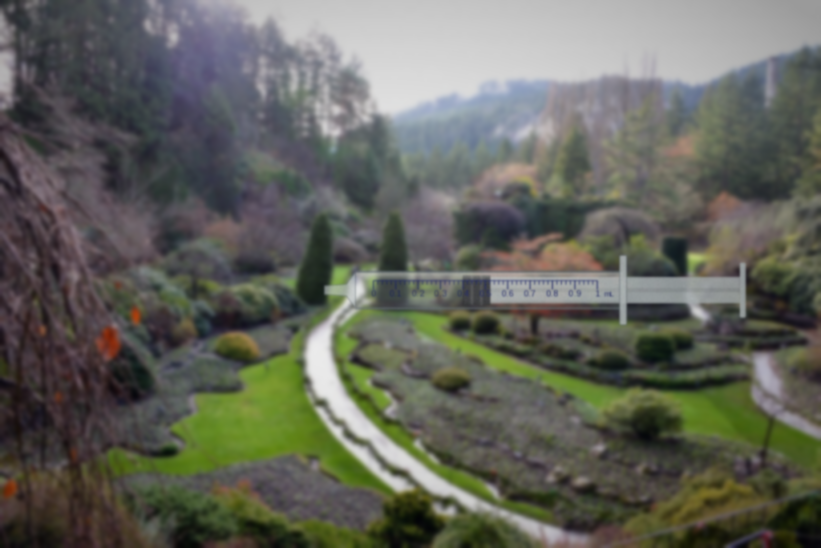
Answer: 0.4mL
